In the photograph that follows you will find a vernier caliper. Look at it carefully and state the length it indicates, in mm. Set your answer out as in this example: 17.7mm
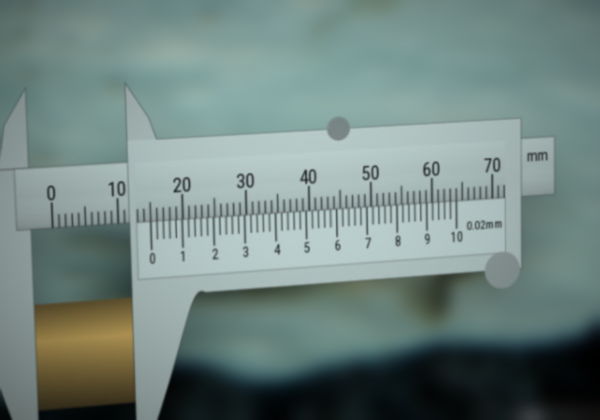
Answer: 15.0mm
